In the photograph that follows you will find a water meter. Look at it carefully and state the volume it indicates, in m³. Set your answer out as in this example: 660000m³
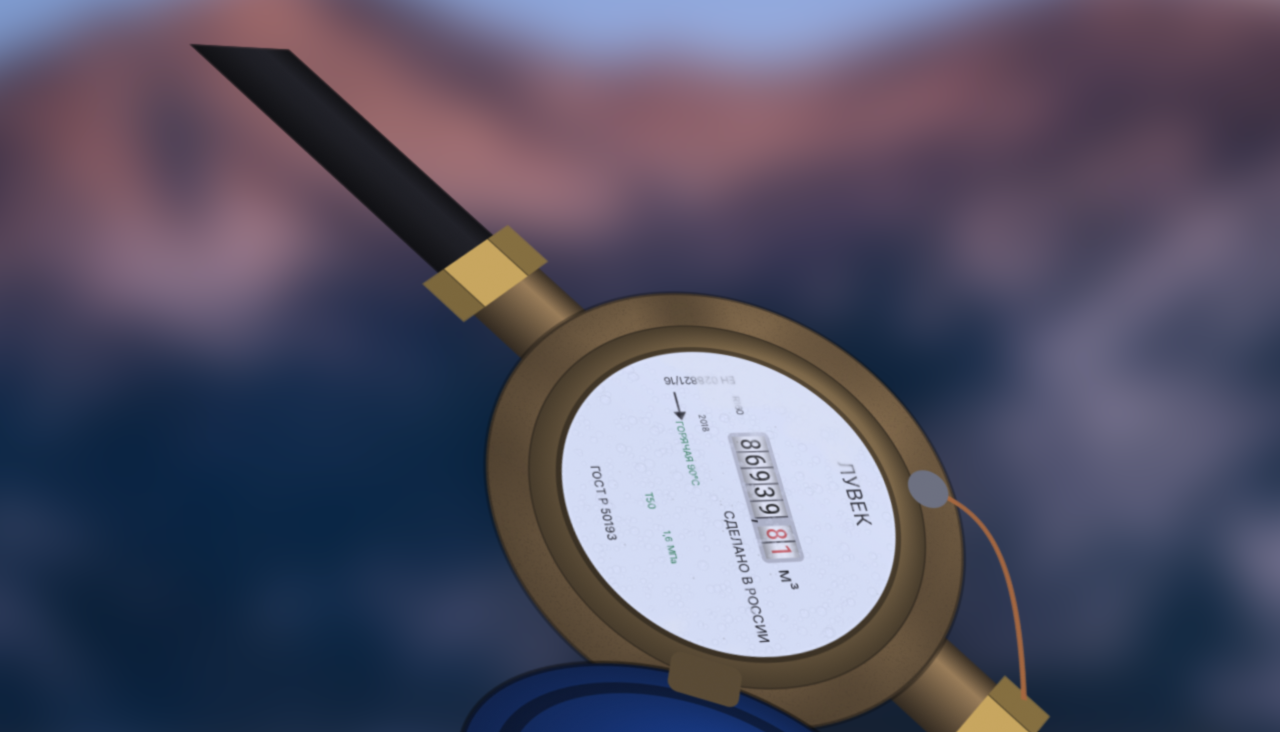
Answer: 86939.81m³
